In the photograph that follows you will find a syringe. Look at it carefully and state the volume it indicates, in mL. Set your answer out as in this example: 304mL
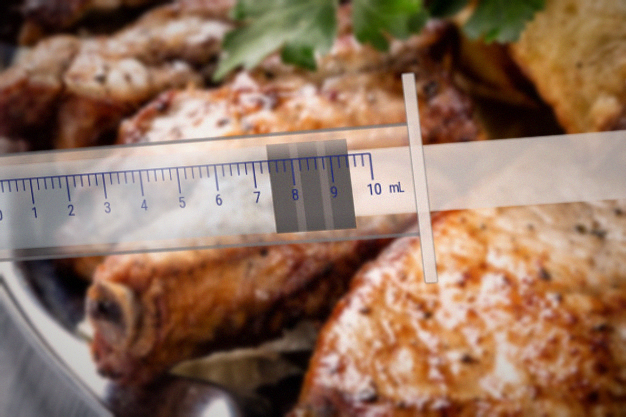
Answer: 7.4mL
